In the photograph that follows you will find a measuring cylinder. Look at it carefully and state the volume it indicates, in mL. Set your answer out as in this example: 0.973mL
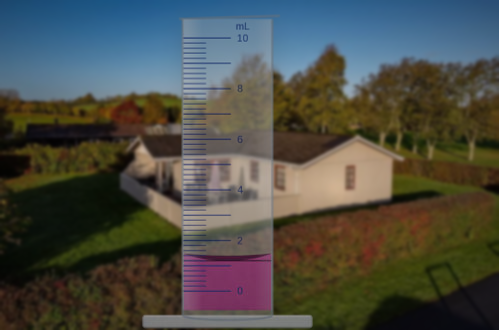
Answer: 1.2mL
